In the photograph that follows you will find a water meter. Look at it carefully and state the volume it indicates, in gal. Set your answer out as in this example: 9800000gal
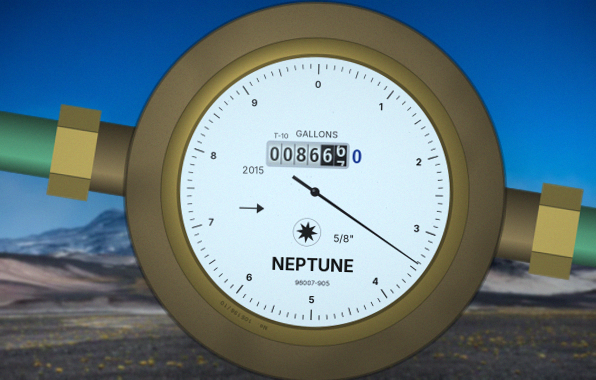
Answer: 86663.4gal
